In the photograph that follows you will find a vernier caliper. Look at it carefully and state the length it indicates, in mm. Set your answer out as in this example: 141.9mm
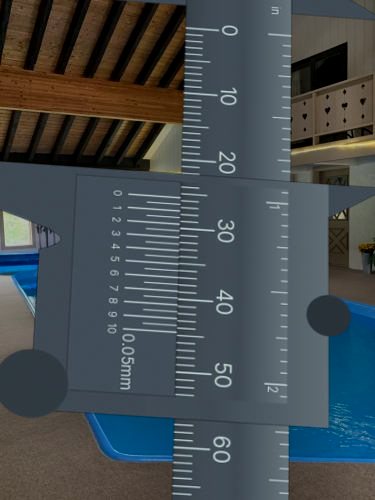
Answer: 25.6mm
